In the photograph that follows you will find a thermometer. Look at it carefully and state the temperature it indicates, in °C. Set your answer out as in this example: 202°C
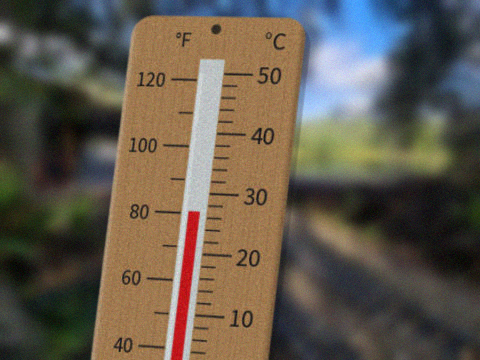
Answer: 27°C
